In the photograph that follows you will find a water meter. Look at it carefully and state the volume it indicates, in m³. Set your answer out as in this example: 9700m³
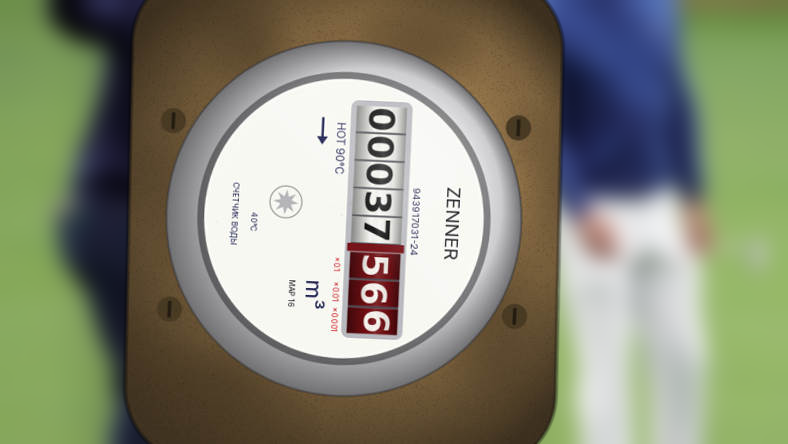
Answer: 37.566m³
